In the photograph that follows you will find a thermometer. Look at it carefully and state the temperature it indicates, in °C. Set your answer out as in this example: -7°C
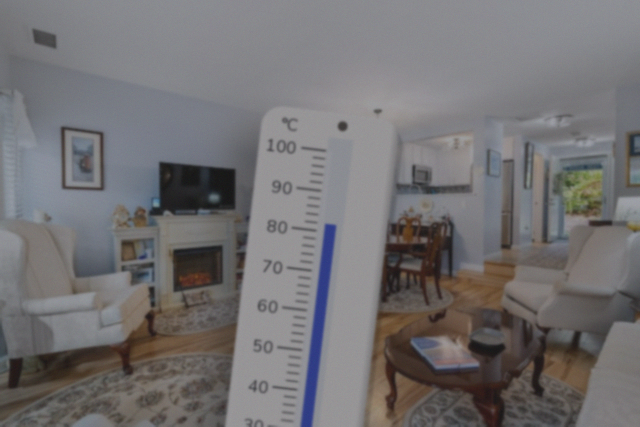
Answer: 82°C
